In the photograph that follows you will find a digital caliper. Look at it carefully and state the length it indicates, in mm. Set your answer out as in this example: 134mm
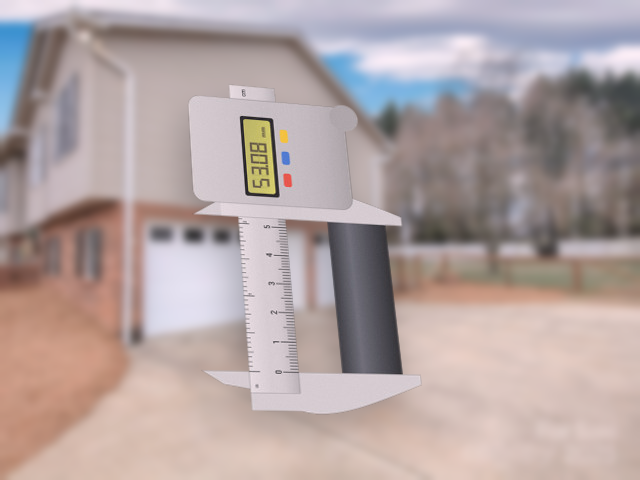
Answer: 53.08mm
